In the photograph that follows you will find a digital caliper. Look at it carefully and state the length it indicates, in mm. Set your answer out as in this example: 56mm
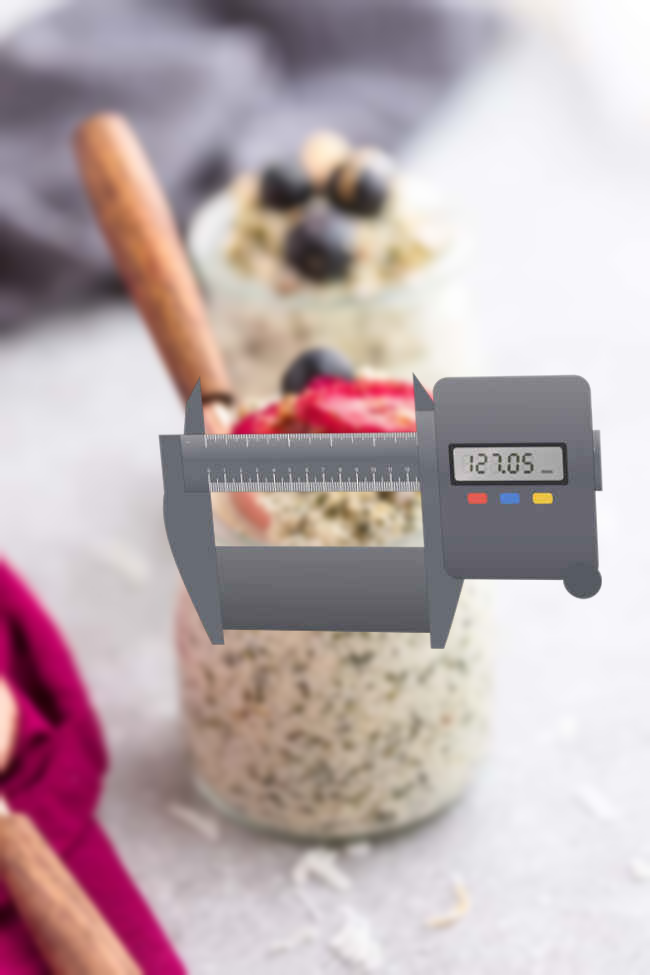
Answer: 127.05mm
